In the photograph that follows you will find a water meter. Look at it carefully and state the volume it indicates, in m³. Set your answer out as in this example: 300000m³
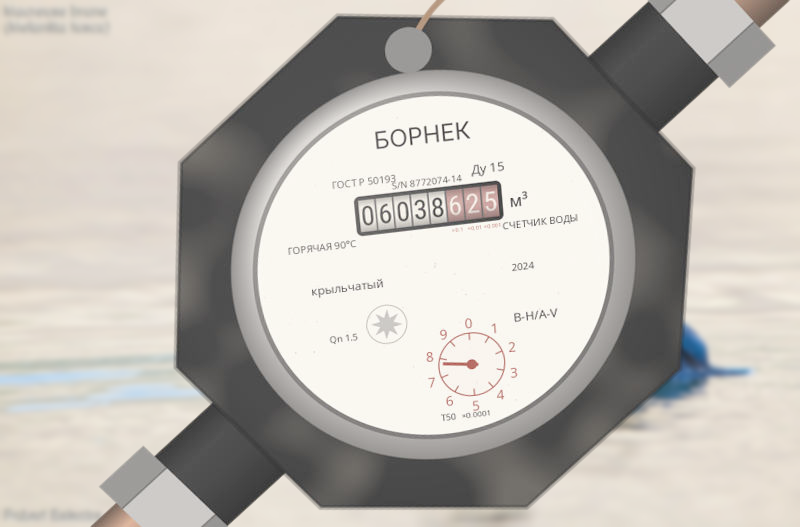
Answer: 6038.6257m³
